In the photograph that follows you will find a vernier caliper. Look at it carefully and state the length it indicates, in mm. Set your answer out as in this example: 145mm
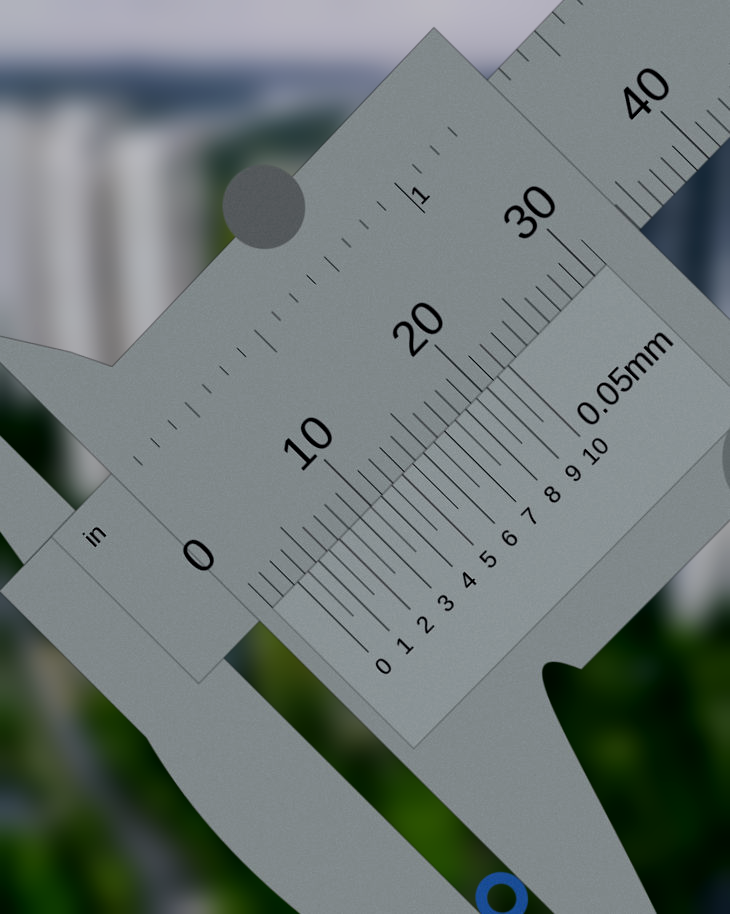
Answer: 3.3mm
